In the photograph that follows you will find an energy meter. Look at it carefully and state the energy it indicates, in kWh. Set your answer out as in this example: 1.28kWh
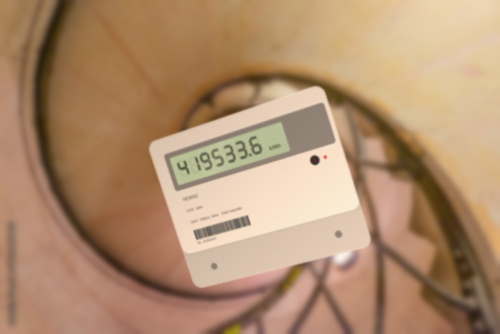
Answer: 419533.6kWh
